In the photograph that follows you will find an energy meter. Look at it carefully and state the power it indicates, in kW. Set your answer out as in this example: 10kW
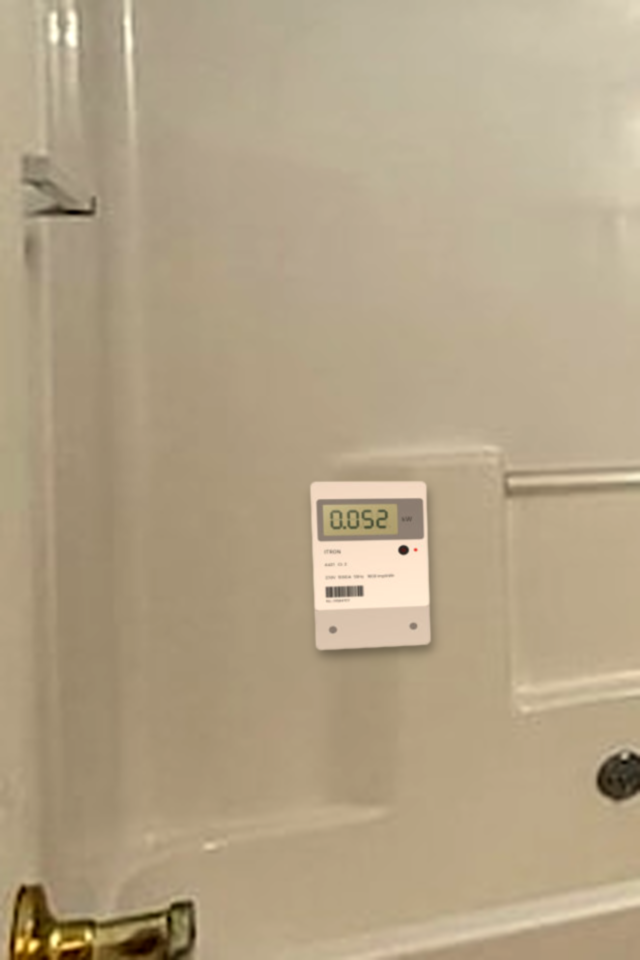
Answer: 0.052kW
